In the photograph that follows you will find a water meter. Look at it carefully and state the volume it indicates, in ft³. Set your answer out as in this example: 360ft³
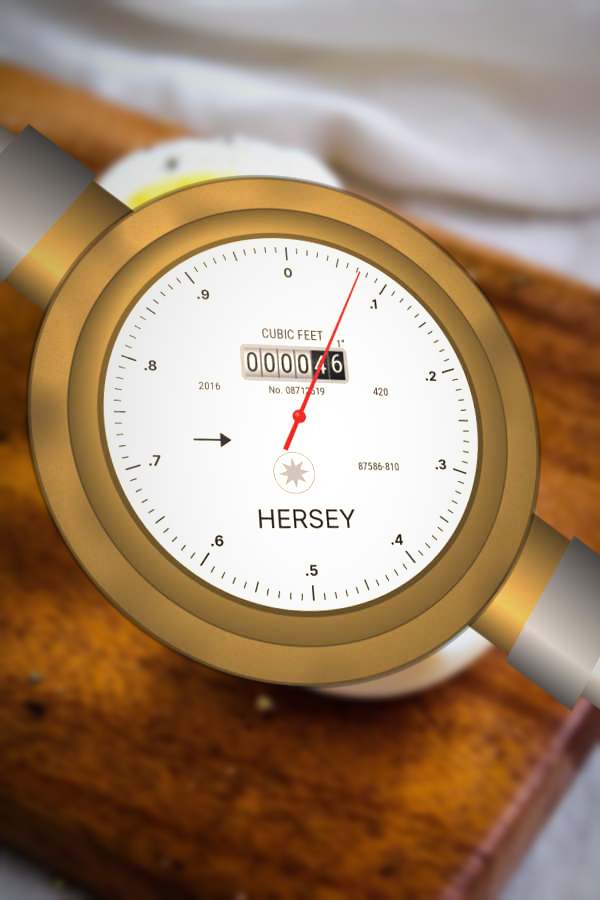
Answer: 46.07ft³
